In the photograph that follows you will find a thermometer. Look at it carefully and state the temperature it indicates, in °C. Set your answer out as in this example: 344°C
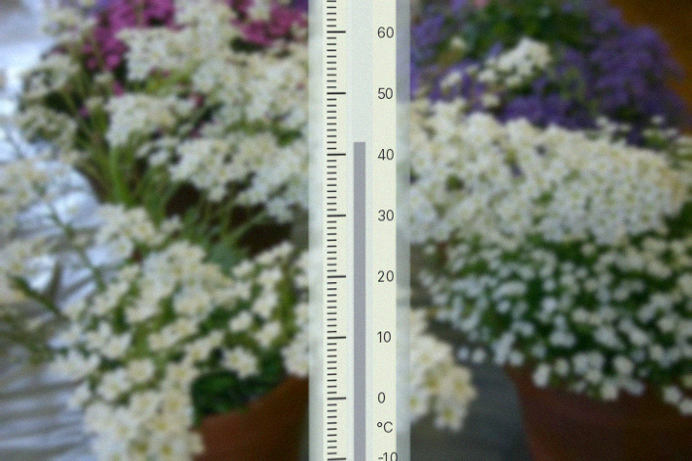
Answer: 42°C
